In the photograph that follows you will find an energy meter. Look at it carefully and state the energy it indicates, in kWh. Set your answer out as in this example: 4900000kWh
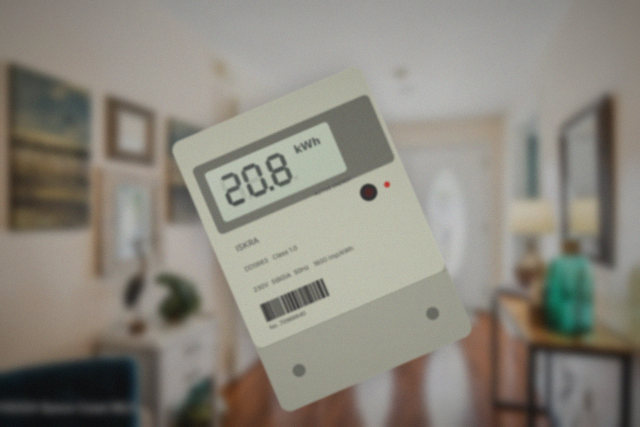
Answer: 20.8kWh
